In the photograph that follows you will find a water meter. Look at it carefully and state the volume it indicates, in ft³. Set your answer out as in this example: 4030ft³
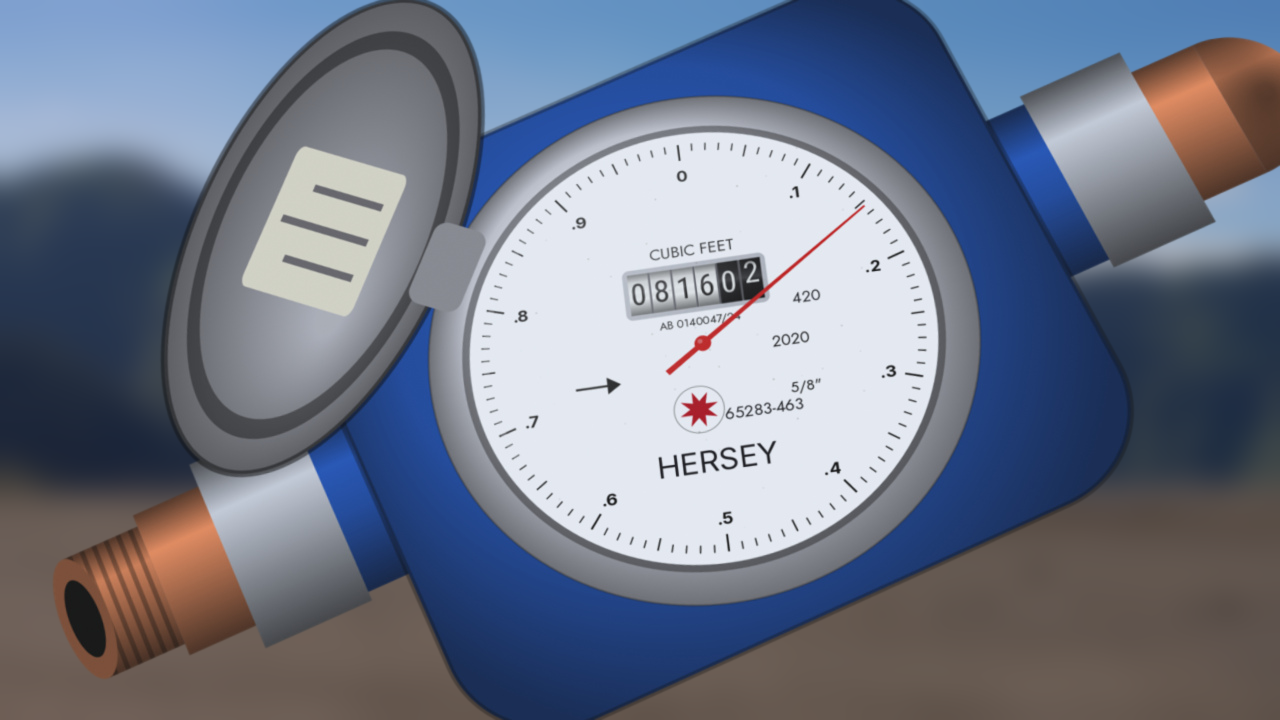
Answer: 81602.15ft³
